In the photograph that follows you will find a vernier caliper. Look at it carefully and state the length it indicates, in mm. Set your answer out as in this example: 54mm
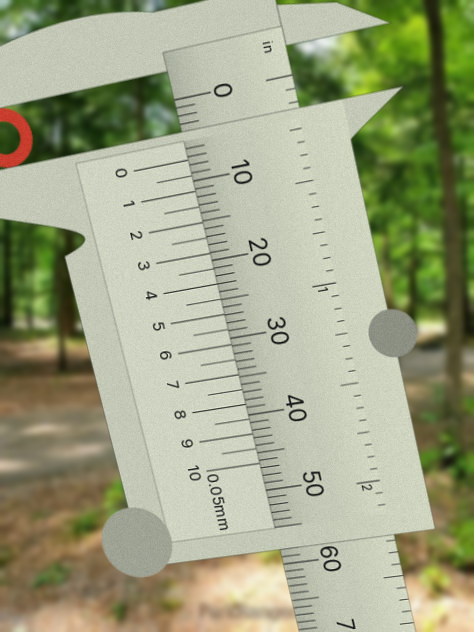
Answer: 7.4mm
